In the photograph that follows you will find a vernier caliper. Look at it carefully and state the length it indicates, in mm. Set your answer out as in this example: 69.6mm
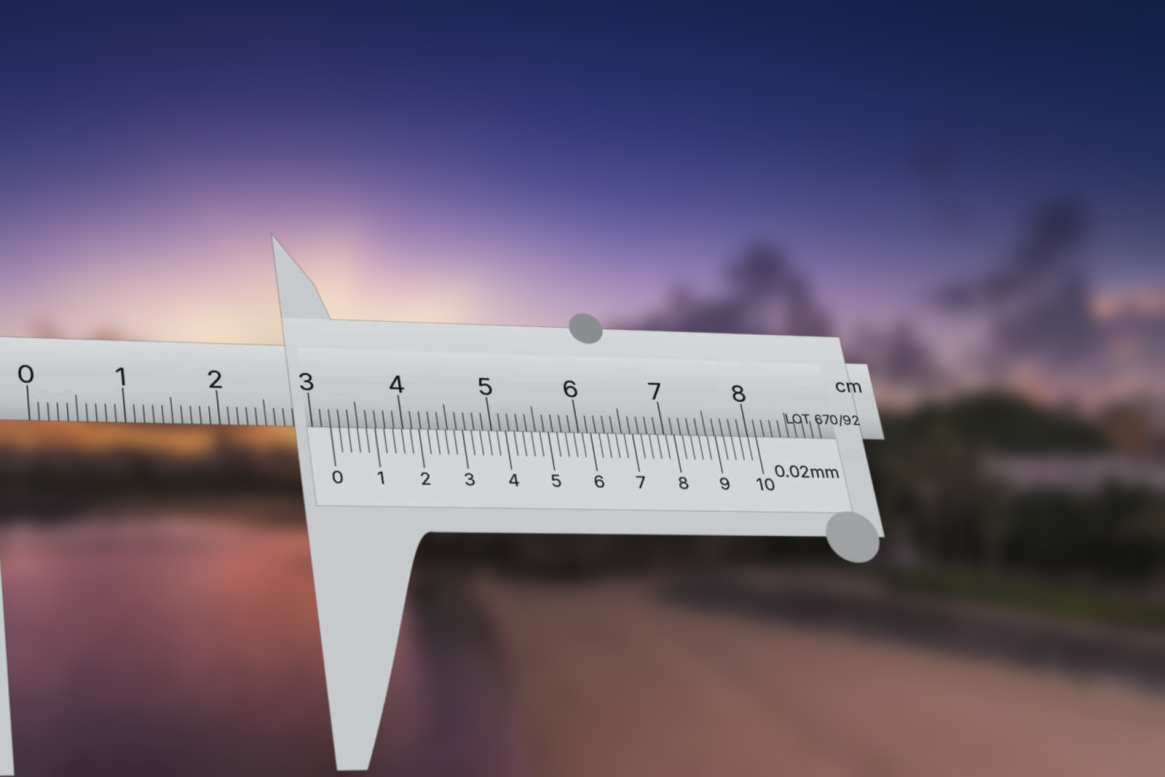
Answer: 32.0mm
